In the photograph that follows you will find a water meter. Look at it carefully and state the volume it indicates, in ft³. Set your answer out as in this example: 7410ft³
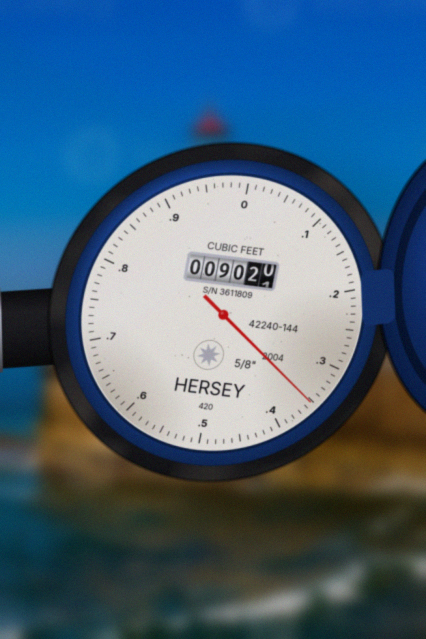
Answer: 9020.35ft³
